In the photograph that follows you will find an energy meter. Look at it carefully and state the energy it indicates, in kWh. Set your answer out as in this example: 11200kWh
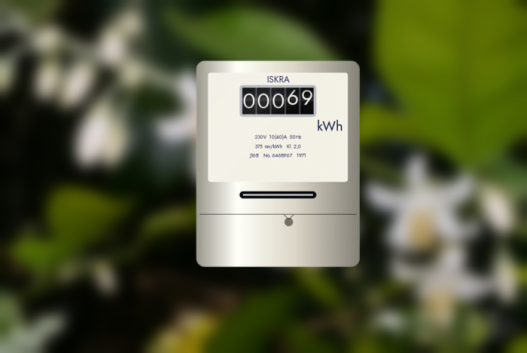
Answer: 69kWh
